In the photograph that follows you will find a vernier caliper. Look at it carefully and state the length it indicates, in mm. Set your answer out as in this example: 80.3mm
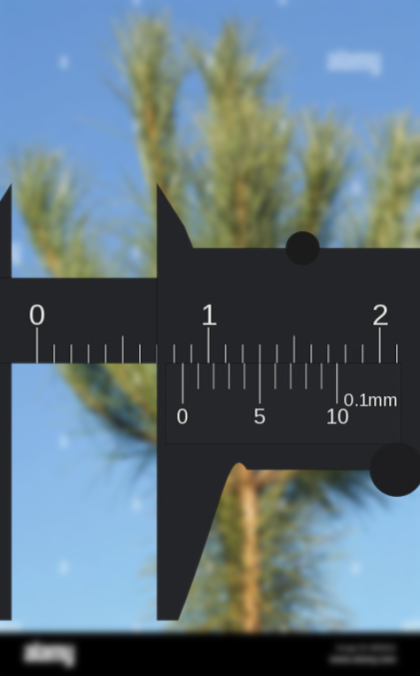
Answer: 8.5mm
